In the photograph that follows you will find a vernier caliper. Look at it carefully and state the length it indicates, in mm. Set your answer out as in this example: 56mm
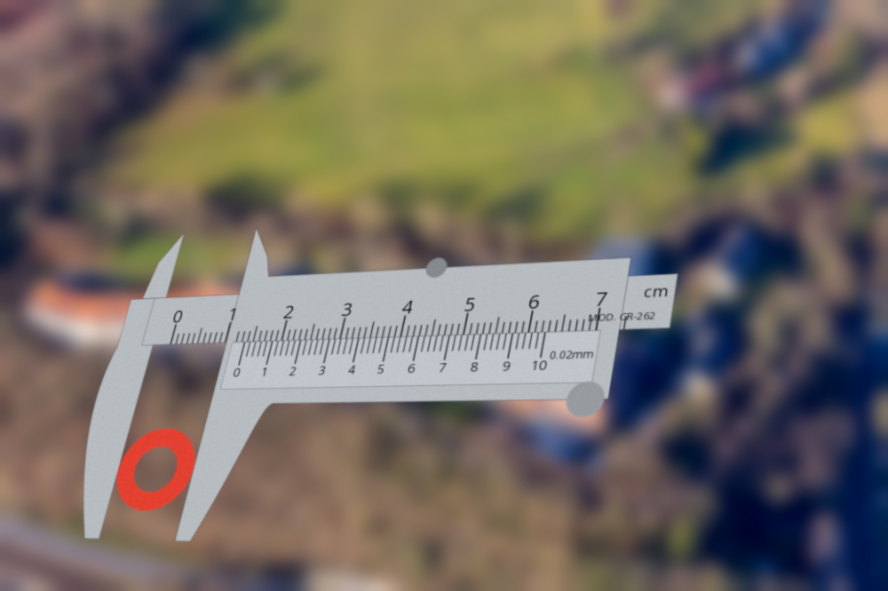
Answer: 13.5mm
